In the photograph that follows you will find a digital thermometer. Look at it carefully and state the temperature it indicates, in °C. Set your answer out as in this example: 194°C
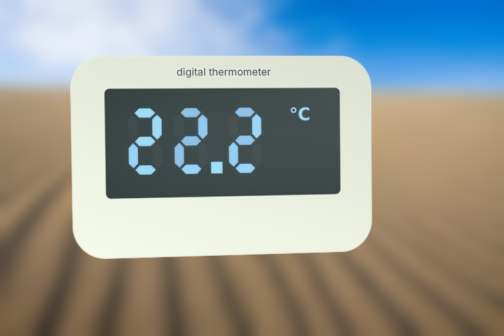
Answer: 22.2°C
